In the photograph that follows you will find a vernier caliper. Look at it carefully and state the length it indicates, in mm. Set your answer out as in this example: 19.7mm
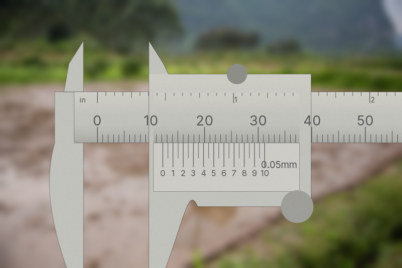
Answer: 12.2mm
